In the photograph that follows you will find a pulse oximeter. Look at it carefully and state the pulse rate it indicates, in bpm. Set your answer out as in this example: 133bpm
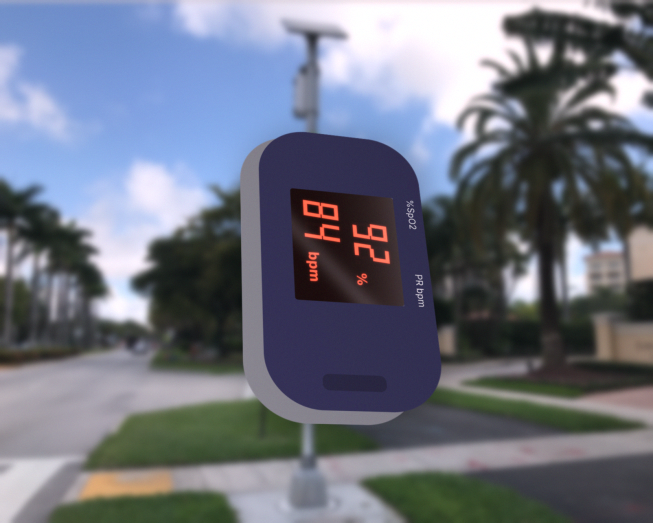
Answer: 84bpm
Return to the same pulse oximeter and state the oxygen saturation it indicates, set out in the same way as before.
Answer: 92%
